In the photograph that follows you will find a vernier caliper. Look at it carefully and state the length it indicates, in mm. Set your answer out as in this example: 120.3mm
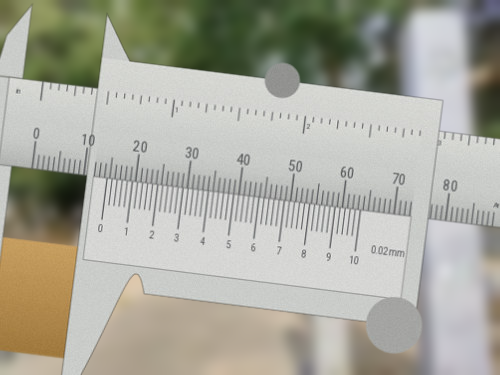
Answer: 14.5mm
